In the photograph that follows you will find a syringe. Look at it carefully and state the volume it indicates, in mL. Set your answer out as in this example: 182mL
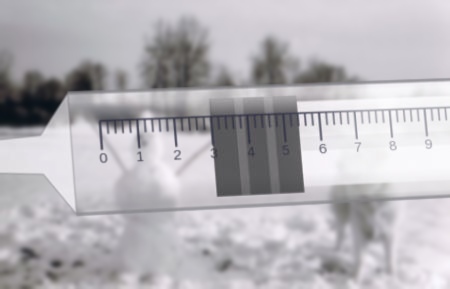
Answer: 3mL
